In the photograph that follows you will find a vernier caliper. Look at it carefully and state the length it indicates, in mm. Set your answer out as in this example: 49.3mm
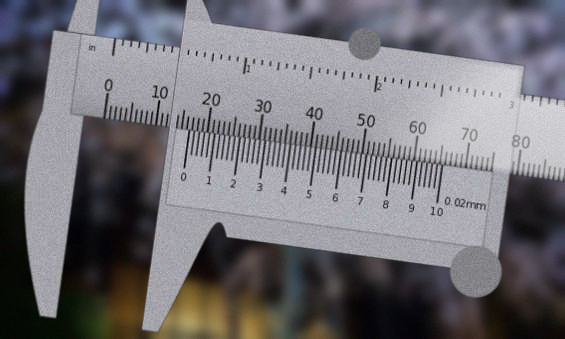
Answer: 16.5mm
